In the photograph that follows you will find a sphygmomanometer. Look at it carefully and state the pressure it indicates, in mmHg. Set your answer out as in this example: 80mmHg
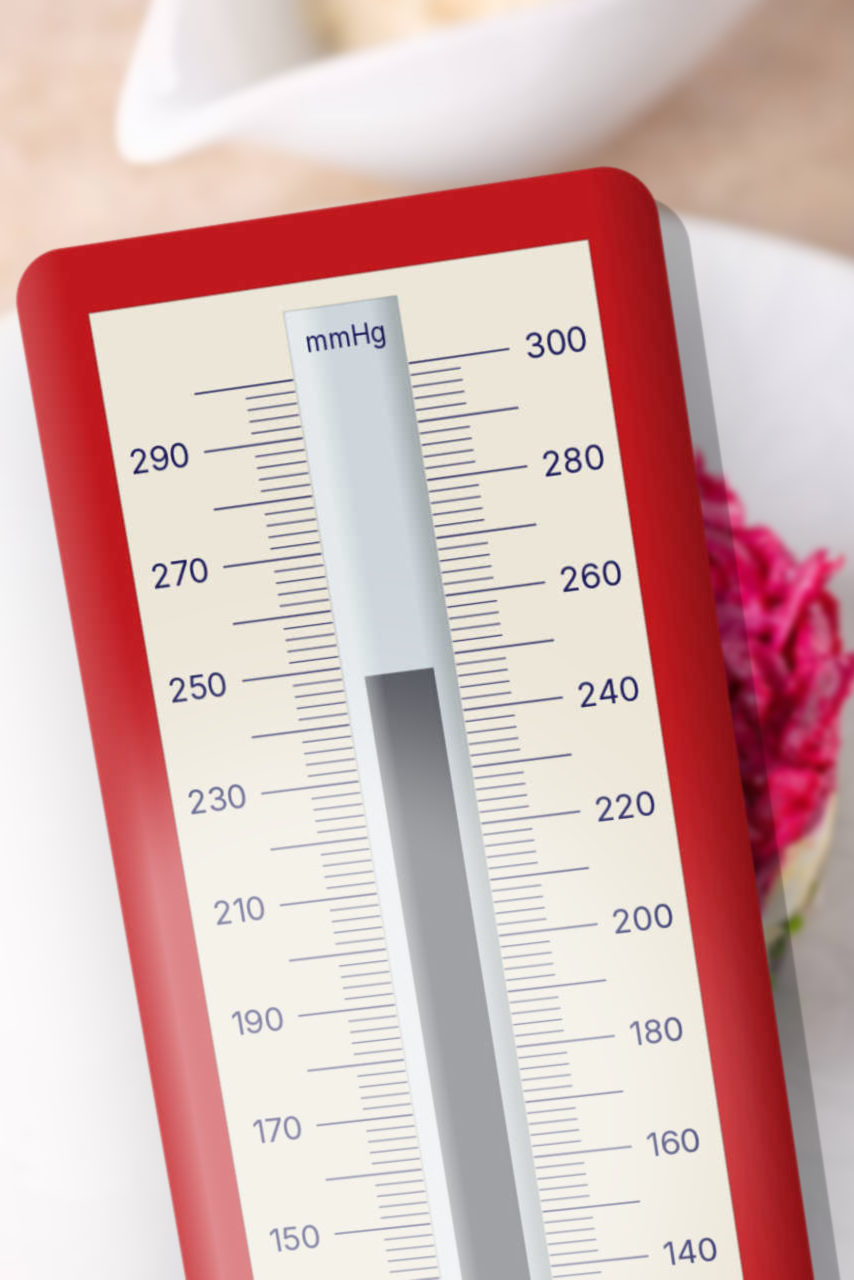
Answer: 248mmHg
